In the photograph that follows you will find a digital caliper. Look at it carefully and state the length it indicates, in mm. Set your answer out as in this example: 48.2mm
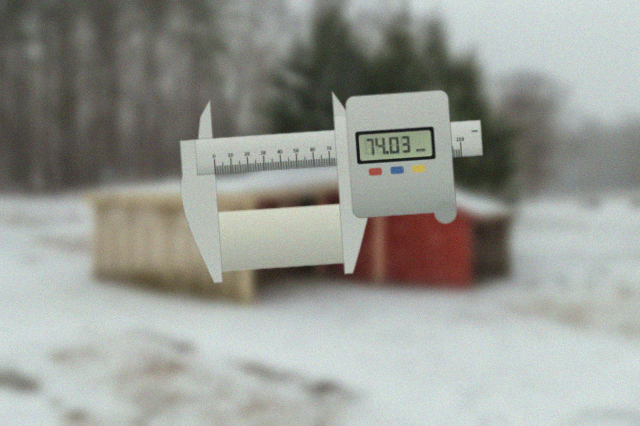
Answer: 74.03mm
